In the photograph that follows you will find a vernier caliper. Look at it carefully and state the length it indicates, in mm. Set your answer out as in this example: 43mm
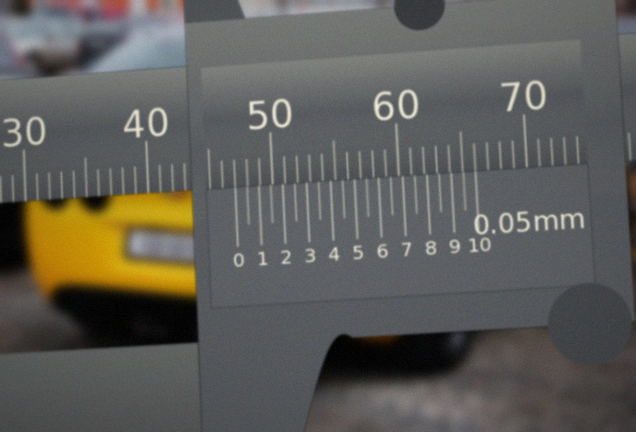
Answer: 47.0mm
